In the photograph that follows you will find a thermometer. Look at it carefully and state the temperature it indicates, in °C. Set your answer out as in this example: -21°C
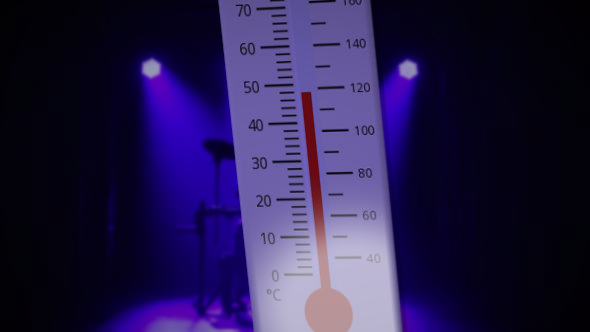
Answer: 48°C
